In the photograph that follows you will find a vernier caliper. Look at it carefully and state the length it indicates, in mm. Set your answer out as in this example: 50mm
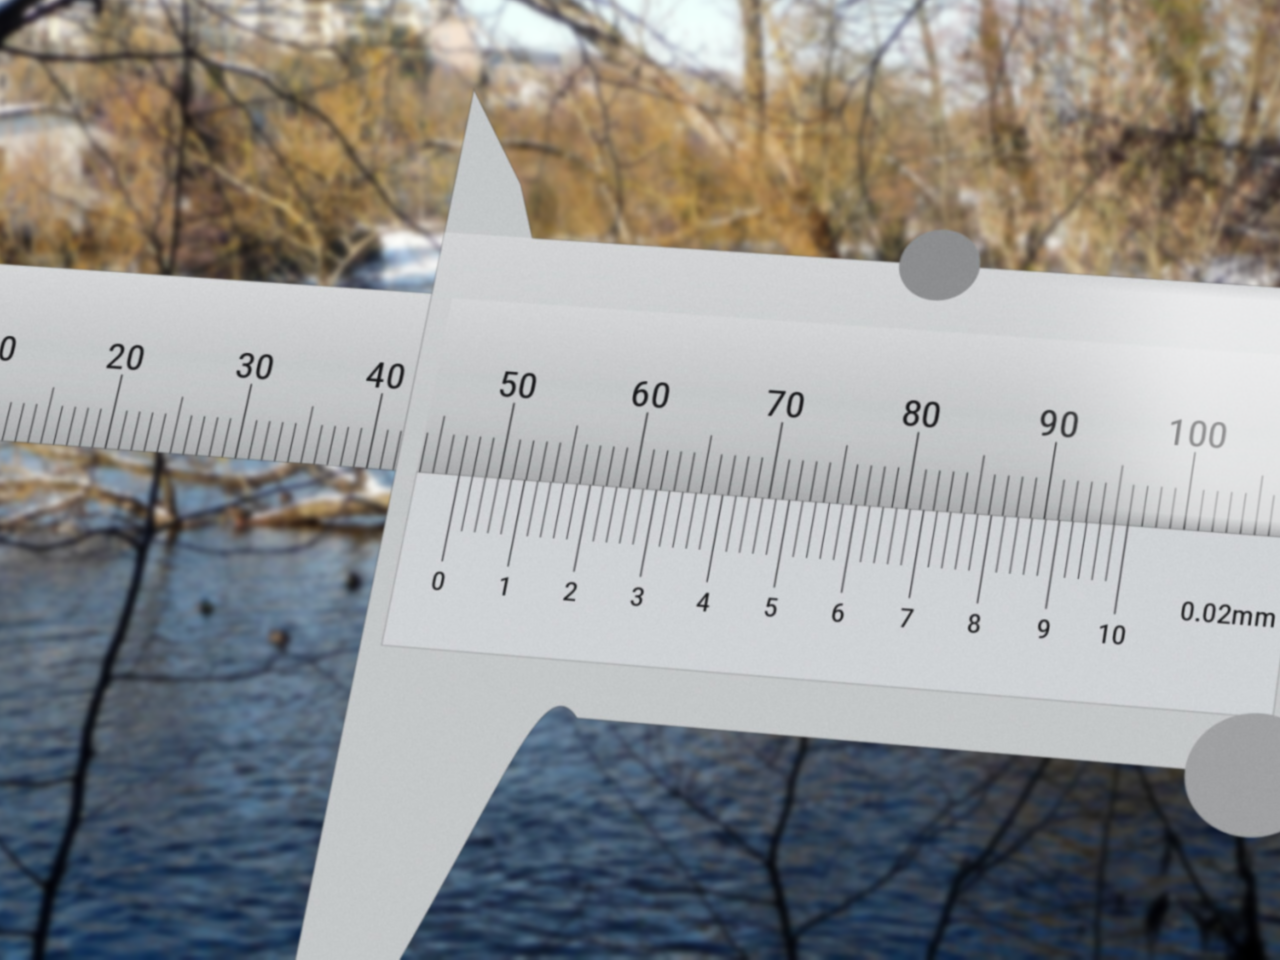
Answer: 47.0mm
